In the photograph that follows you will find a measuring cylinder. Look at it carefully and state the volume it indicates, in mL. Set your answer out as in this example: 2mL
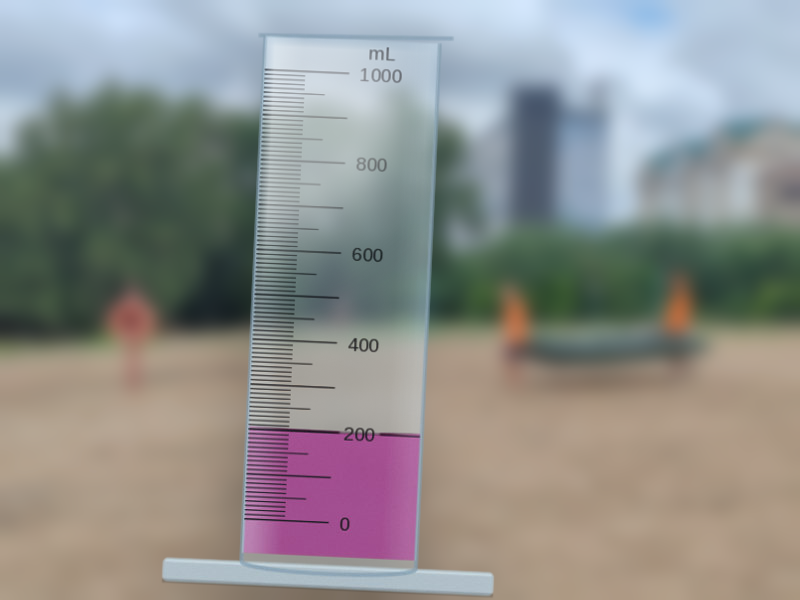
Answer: 200mL
